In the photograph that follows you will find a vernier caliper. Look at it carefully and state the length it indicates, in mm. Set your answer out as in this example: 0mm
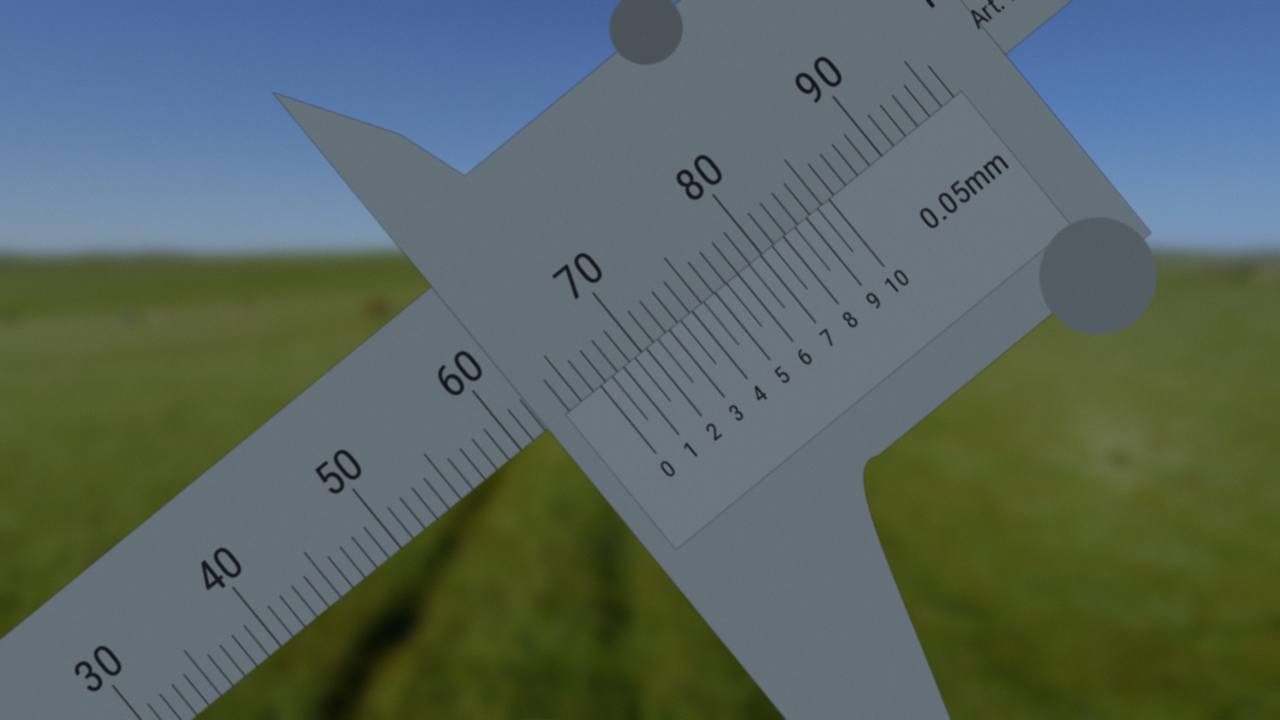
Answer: 66.6mm
